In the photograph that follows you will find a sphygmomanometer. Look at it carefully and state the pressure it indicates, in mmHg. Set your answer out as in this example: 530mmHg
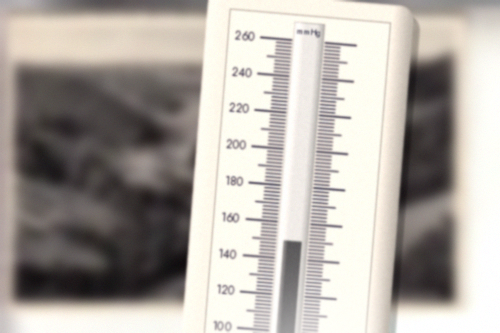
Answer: 150mmHg
